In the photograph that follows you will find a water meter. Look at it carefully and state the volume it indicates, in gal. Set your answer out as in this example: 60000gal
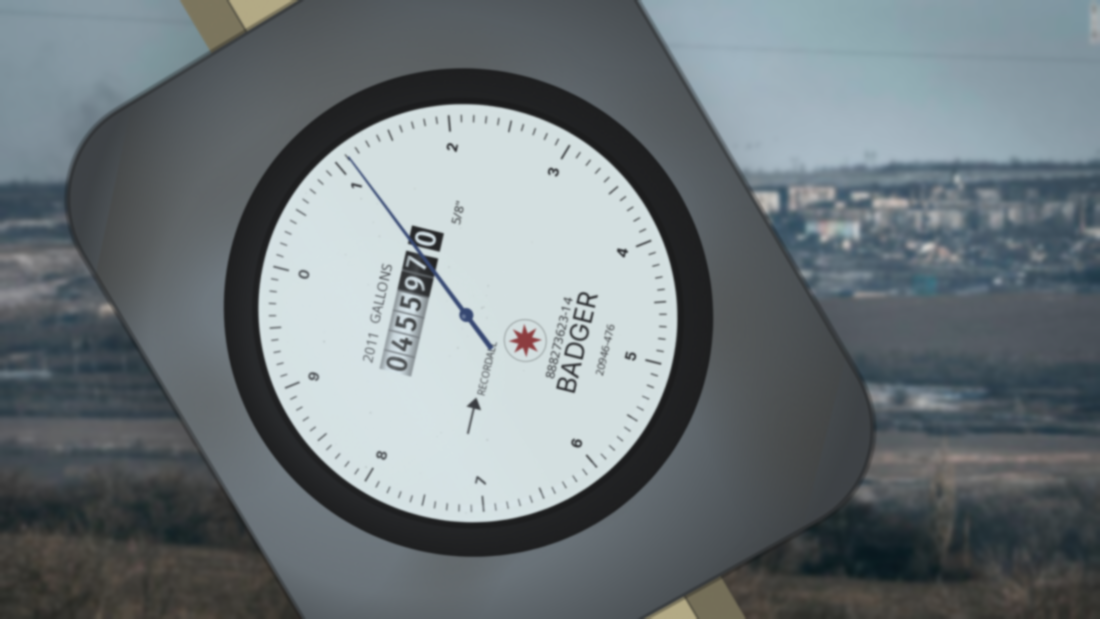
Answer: 455971.1gal
